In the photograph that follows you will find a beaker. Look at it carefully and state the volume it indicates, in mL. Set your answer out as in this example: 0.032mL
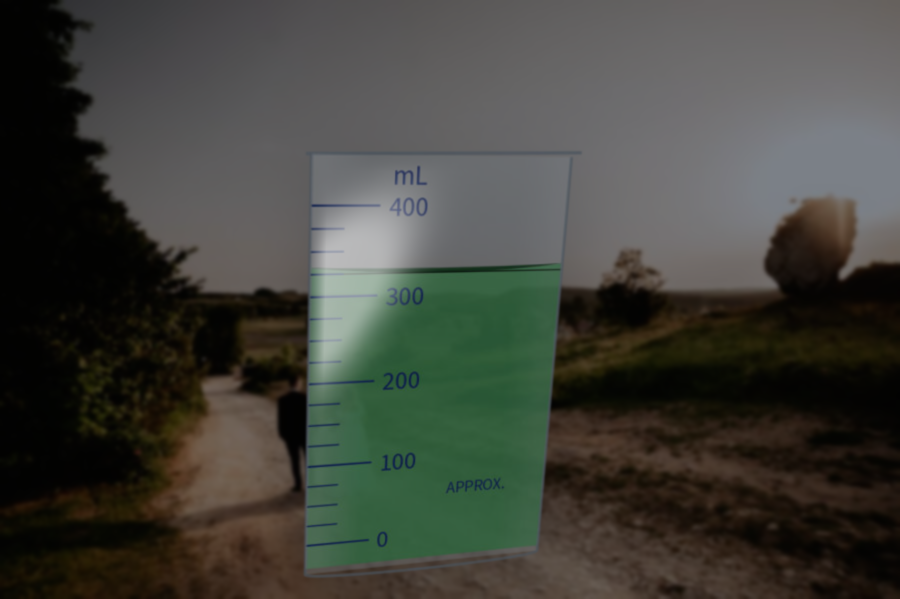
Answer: 325mL
